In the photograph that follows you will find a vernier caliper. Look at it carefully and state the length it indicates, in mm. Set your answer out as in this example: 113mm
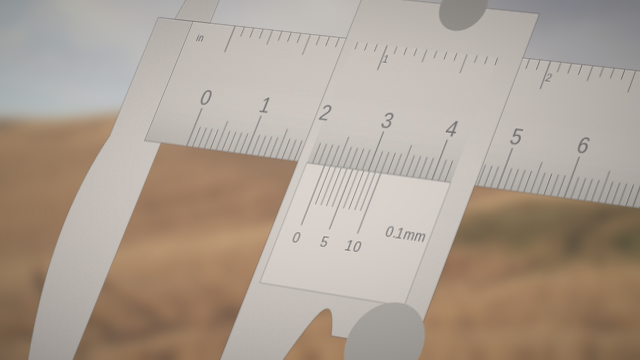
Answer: 23.0mm
